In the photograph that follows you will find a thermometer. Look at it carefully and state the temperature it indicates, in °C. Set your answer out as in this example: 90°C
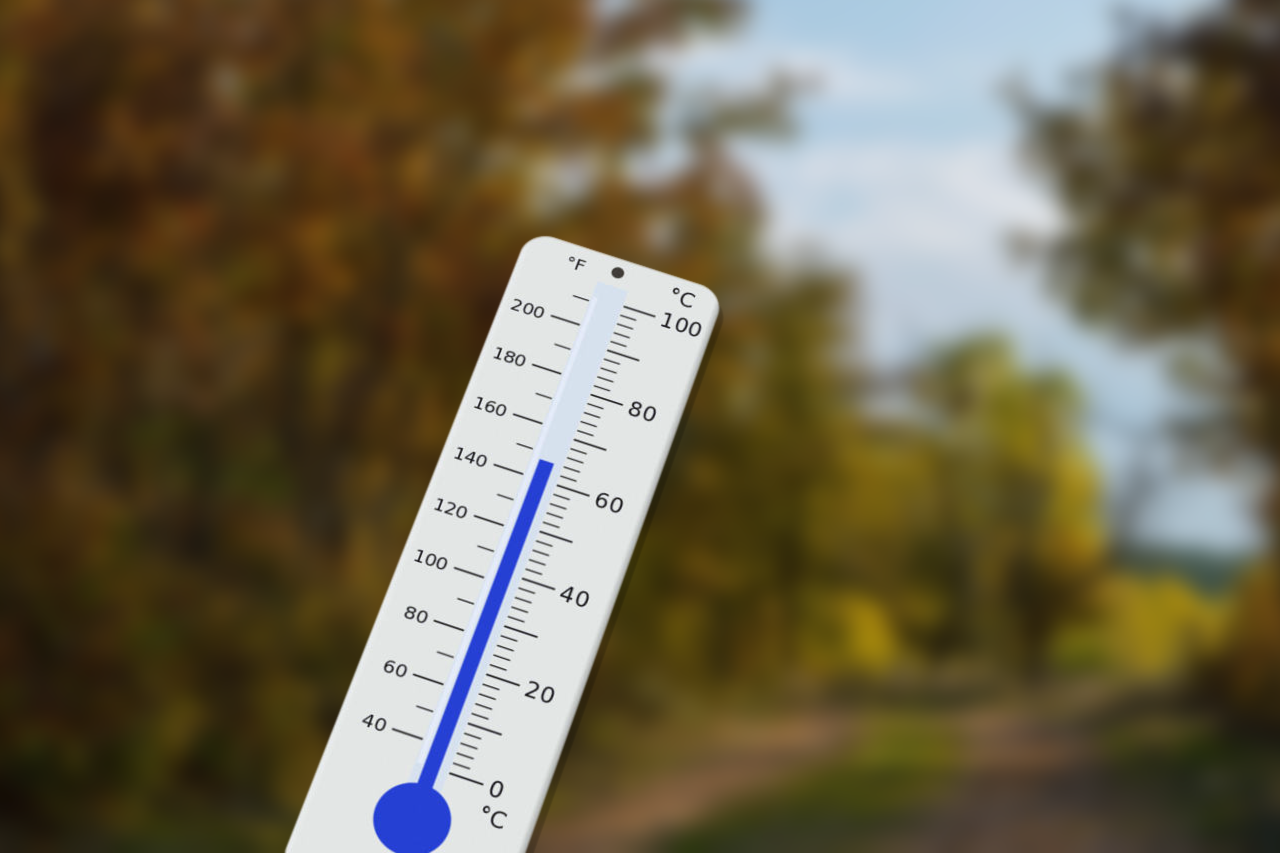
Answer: 64°C
